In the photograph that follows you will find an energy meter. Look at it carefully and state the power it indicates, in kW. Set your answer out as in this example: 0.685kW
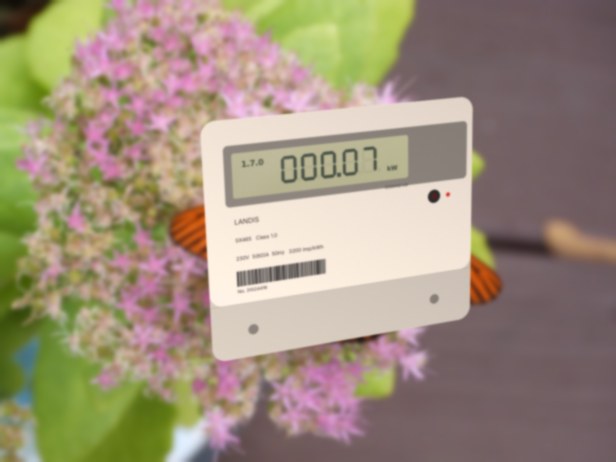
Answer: 0.07kW
